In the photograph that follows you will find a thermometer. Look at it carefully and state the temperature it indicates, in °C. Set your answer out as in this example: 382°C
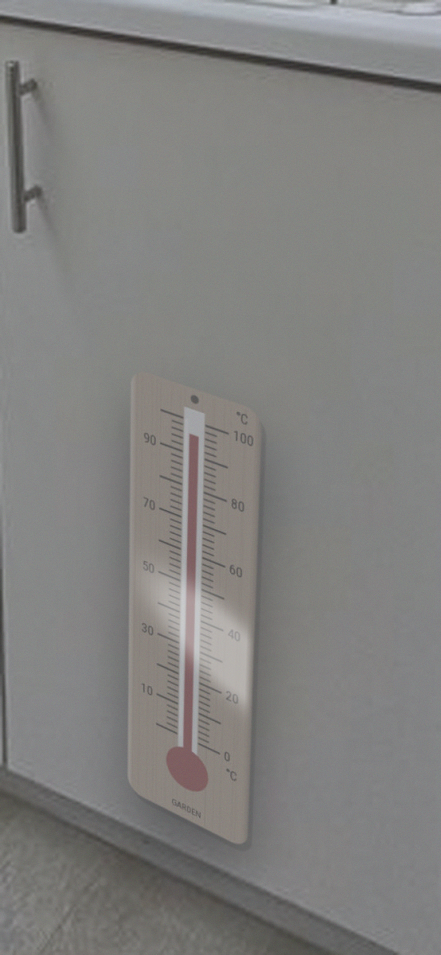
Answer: 96°C
